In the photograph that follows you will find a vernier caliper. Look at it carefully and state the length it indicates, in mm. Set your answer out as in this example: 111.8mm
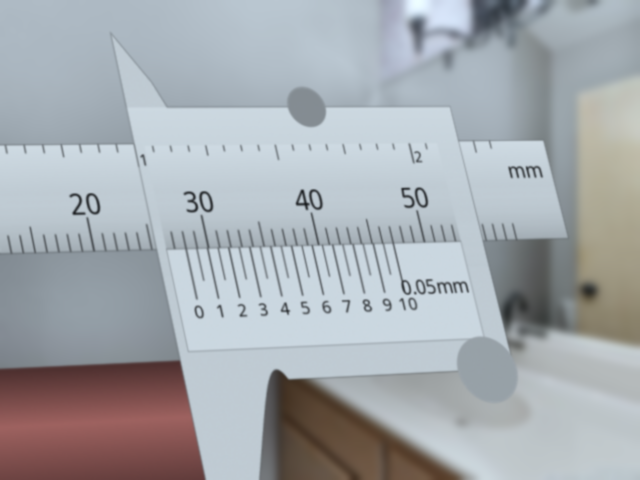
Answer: 28.0mm
